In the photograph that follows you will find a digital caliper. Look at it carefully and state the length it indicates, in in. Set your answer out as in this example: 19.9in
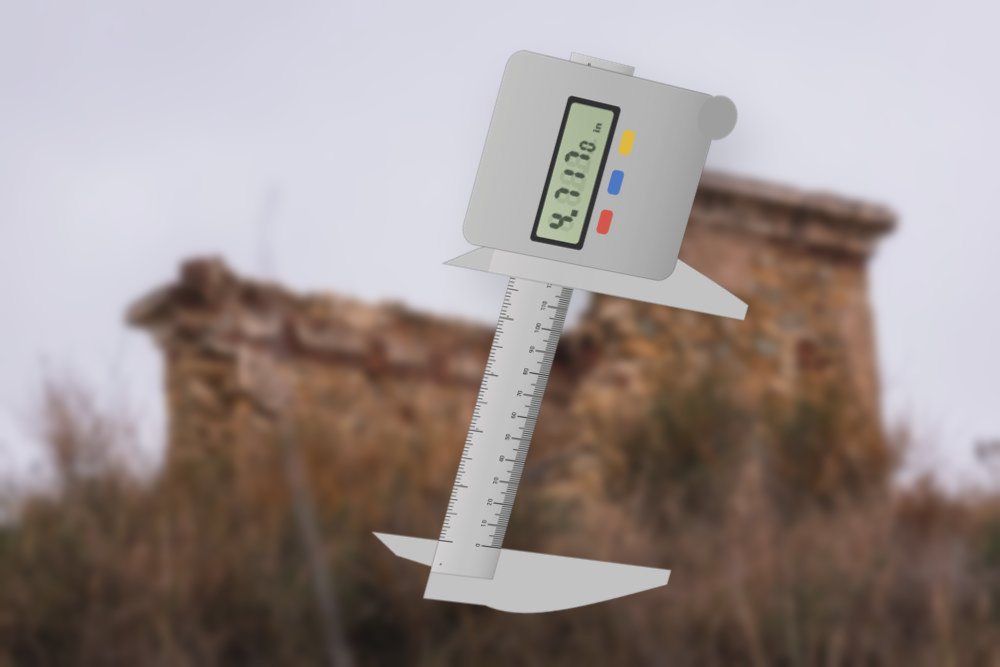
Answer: 4.7170in
